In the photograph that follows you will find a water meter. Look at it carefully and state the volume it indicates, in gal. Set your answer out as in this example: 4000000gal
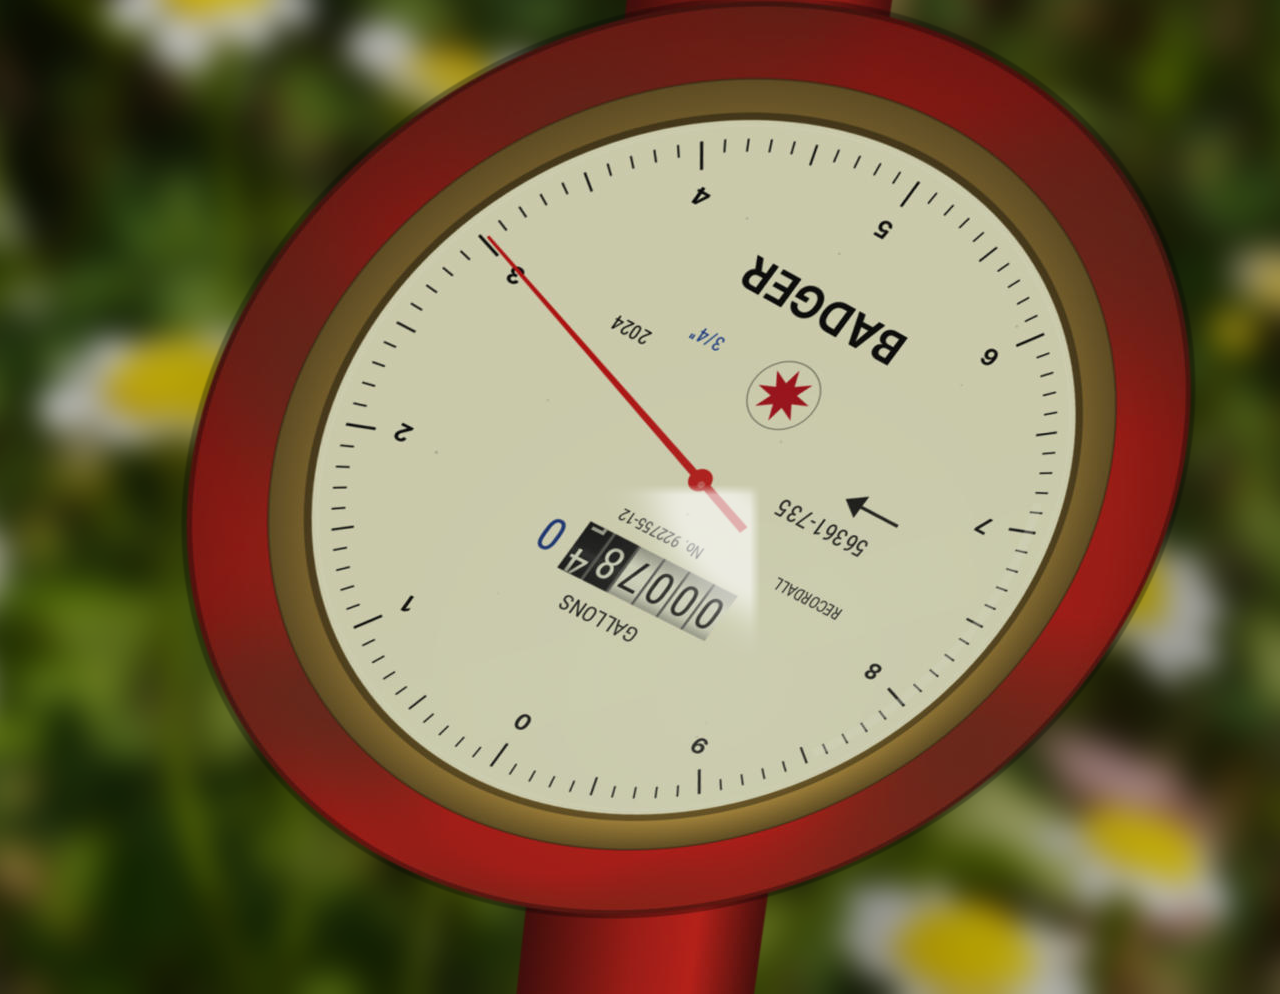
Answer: 7843.0gal
